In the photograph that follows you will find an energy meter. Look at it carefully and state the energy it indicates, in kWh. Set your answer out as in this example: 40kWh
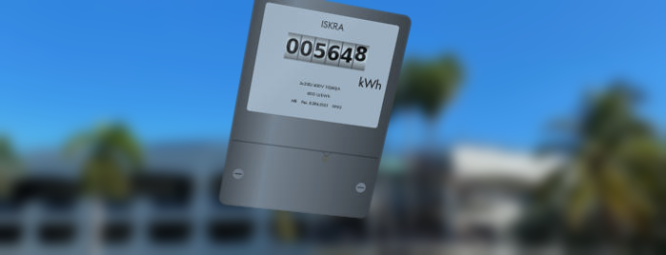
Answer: 5648kWh
